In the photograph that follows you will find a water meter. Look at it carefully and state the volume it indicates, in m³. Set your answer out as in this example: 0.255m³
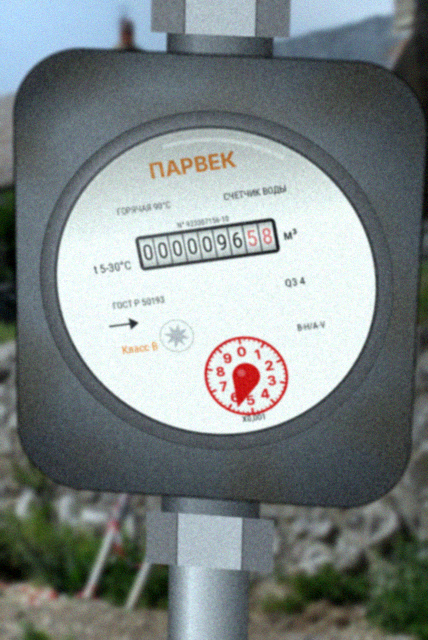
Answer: 96.585m³
